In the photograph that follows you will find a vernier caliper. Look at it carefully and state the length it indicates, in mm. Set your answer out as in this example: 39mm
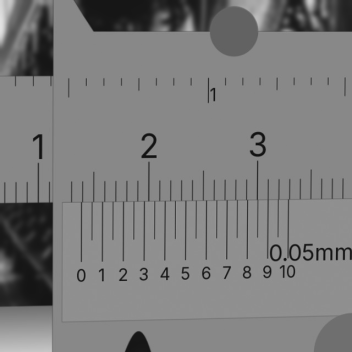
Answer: 13.9mm
